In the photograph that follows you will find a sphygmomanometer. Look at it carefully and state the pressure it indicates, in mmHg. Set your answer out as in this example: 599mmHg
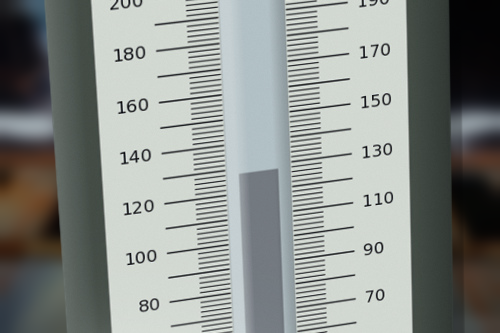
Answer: 128mmHg
